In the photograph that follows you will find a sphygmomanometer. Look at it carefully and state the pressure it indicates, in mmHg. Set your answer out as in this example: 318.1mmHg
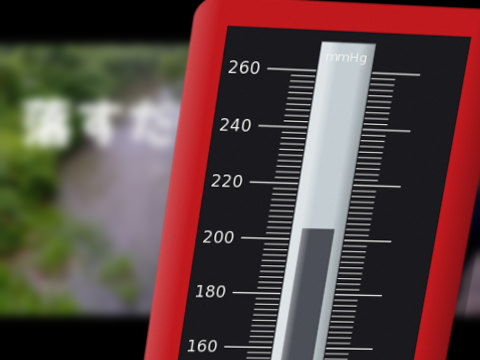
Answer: 204mmHg
